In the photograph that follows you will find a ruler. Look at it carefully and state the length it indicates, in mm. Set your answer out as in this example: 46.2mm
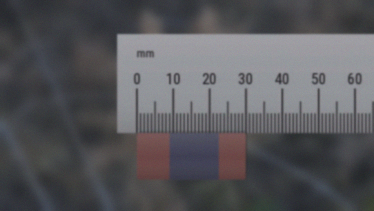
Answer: 30mm
